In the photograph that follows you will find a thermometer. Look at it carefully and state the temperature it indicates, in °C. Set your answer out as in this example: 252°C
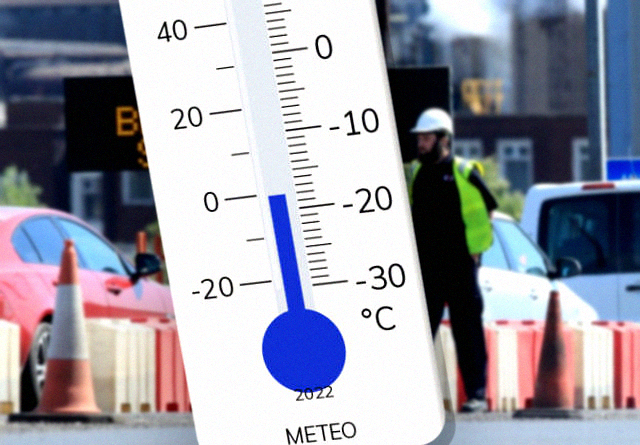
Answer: -18°C
